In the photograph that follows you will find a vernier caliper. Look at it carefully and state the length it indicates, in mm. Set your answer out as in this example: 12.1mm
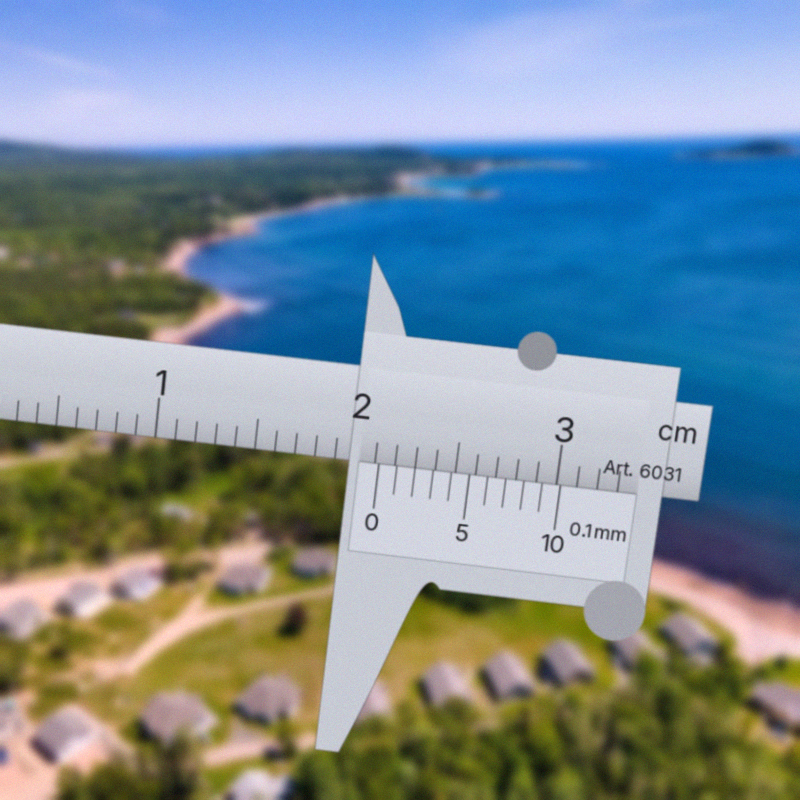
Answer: 21.2mm
